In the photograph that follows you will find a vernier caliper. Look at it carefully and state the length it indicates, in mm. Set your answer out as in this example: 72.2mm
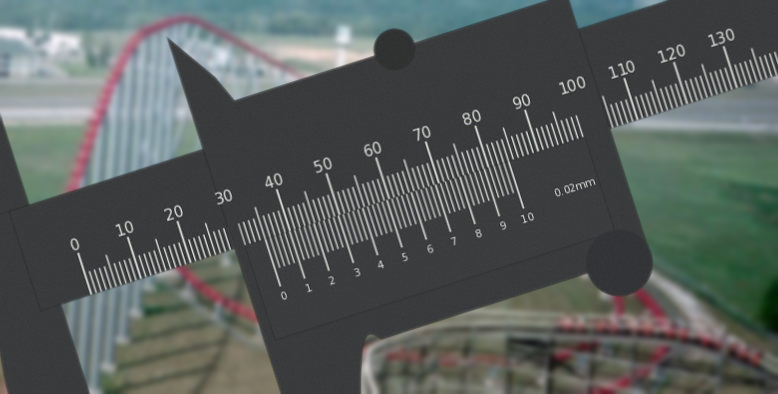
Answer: 35.0mm
